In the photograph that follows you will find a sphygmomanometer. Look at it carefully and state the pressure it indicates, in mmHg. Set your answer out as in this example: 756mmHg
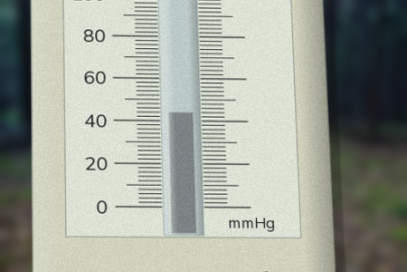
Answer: 44mmHg
